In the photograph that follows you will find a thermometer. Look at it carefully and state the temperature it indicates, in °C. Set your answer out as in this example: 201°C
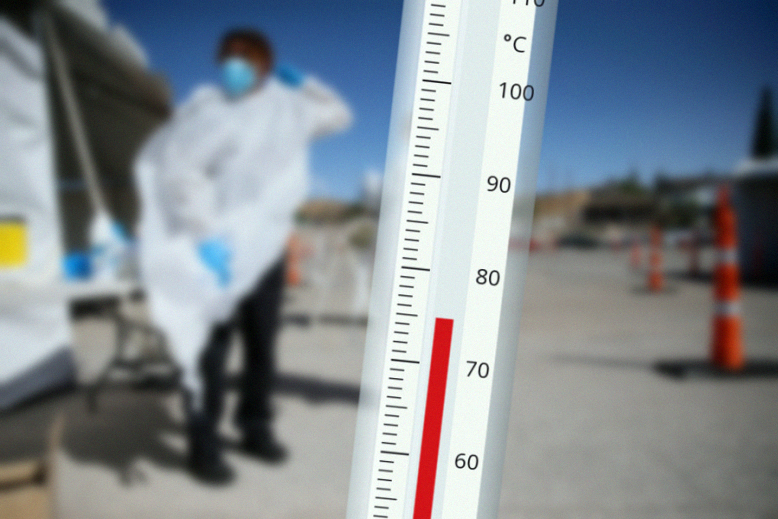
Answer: 75°C
